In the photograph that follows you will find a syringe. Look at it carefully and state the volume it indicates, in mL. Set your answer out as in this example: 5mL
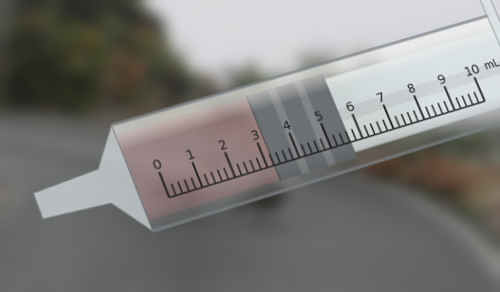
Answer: 3.2mL
